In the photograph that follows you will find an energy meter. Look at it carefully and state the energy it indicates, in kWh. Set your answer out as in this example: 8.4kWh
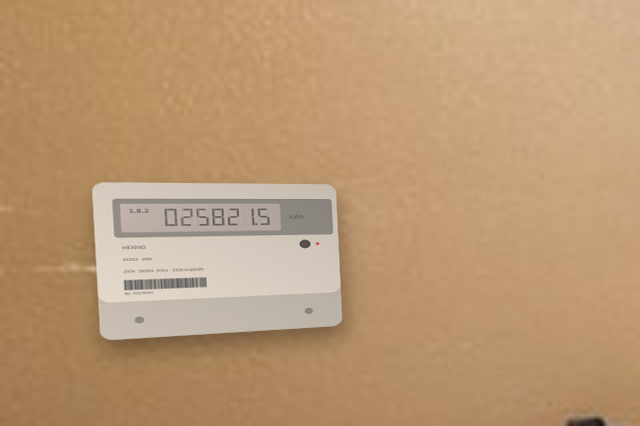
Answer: 25821.5kWh
